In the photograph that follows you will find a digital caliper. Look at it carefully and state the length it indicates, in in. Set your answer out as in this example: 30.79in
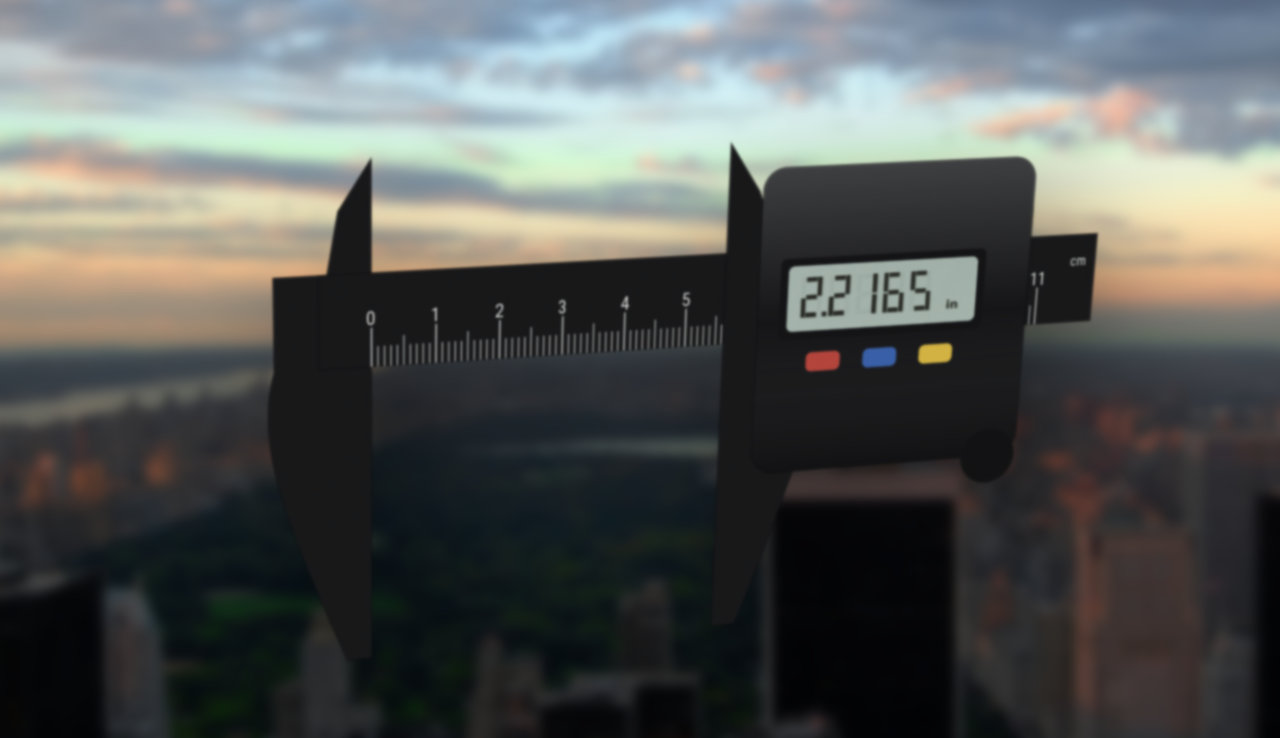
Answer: 2.2165in
